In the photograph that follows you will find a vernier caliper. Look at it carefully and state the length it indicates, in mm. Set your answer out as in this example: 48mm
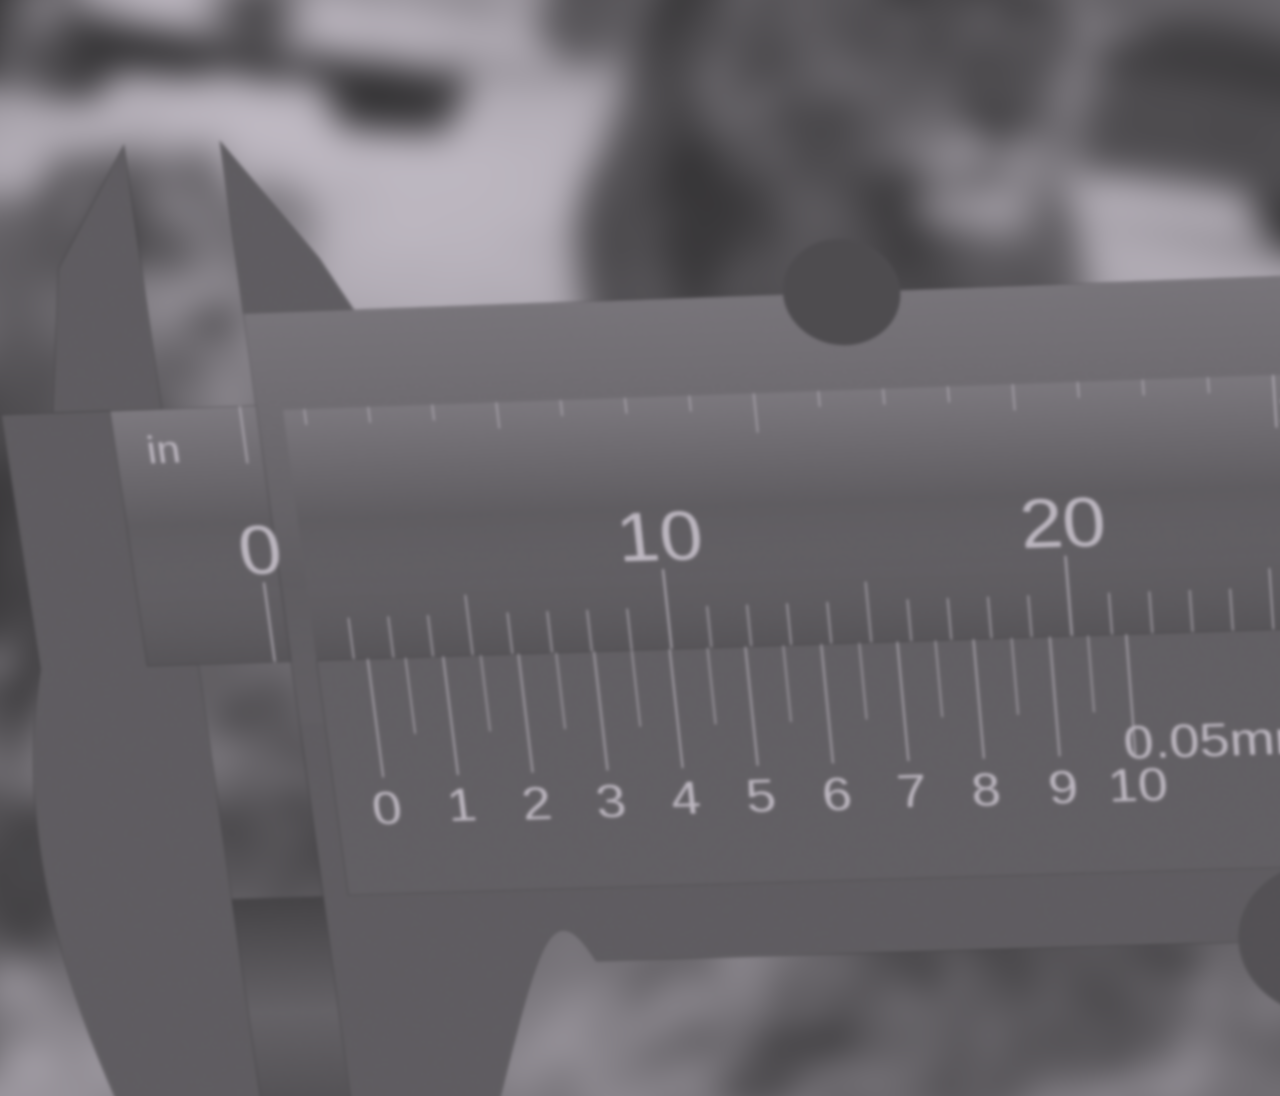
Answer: 2.35mm
